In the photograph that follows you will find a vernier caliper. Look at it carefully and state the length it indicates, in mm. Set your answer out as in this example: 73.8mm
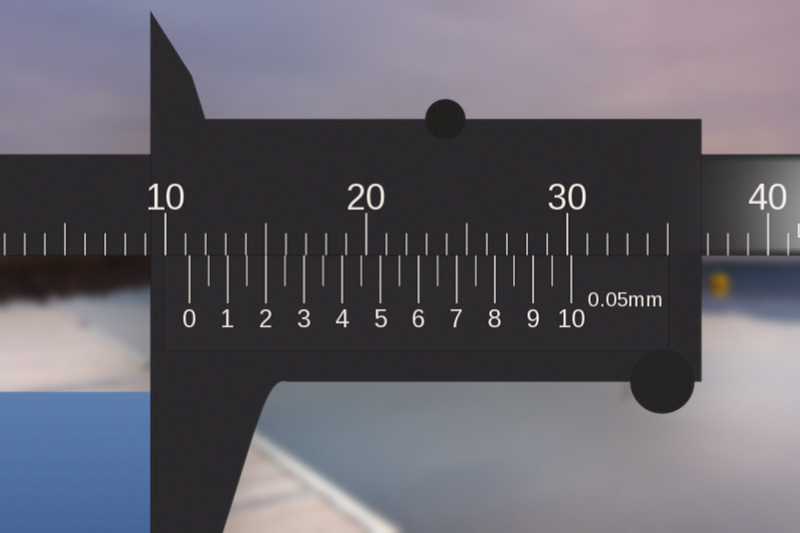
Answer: 11.2mm
